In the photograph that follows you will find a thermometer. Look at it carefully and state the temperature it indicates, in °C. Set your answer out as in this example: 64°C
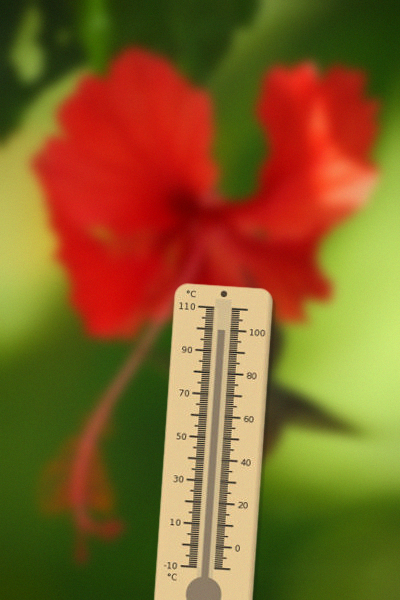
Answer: 100°C
